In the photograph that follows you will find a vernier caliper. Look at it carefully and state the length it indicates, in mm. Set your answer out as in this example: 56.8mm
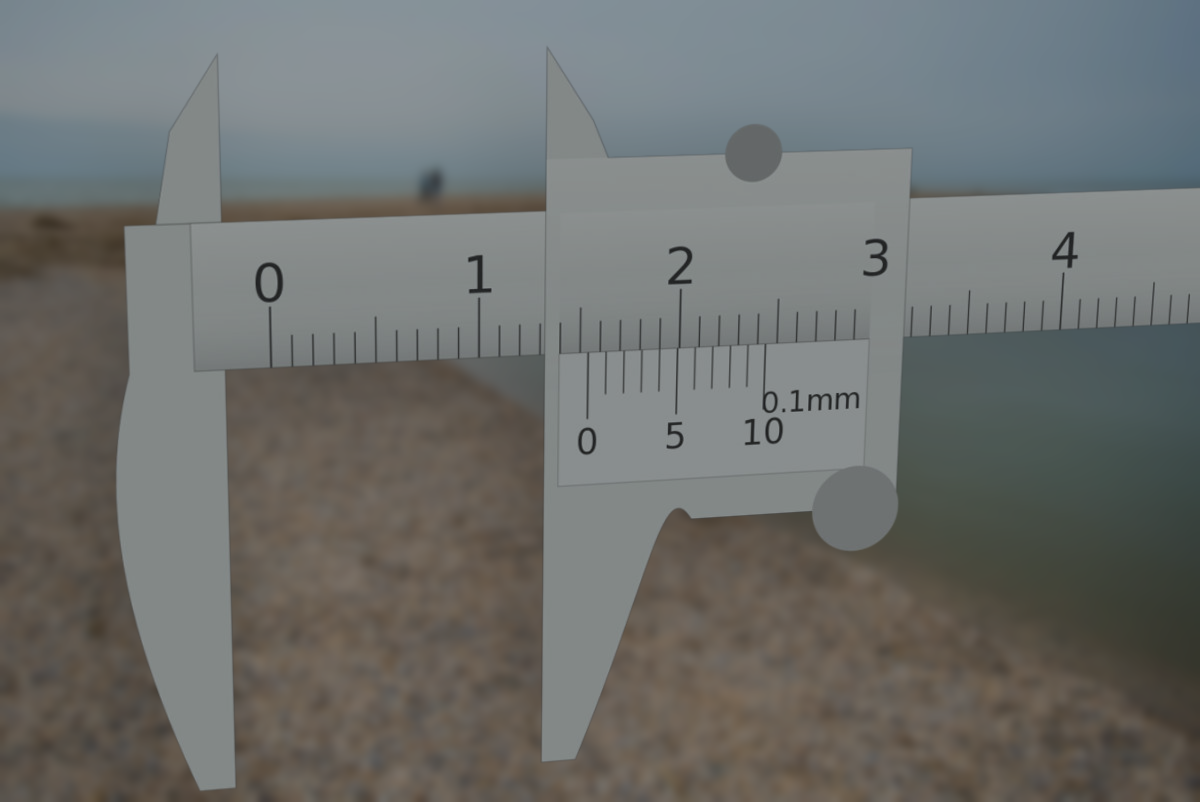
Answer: 15.4mm
